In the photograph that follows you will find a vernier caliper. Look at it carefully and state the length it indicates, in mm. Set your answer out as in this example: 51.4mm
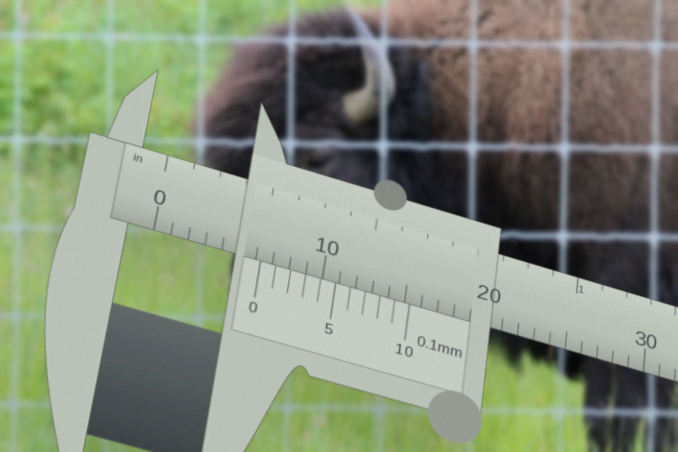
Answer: 6.3mm
